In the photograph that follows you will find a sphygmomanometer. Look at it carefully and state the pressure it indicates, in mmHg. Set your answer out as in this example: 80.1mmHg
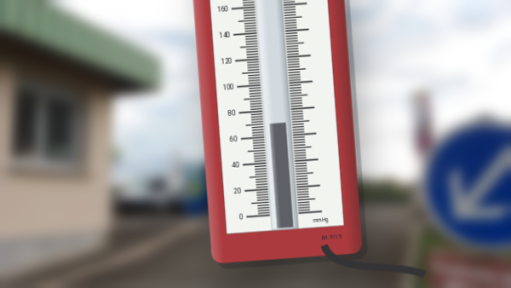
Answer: 70mmHg
